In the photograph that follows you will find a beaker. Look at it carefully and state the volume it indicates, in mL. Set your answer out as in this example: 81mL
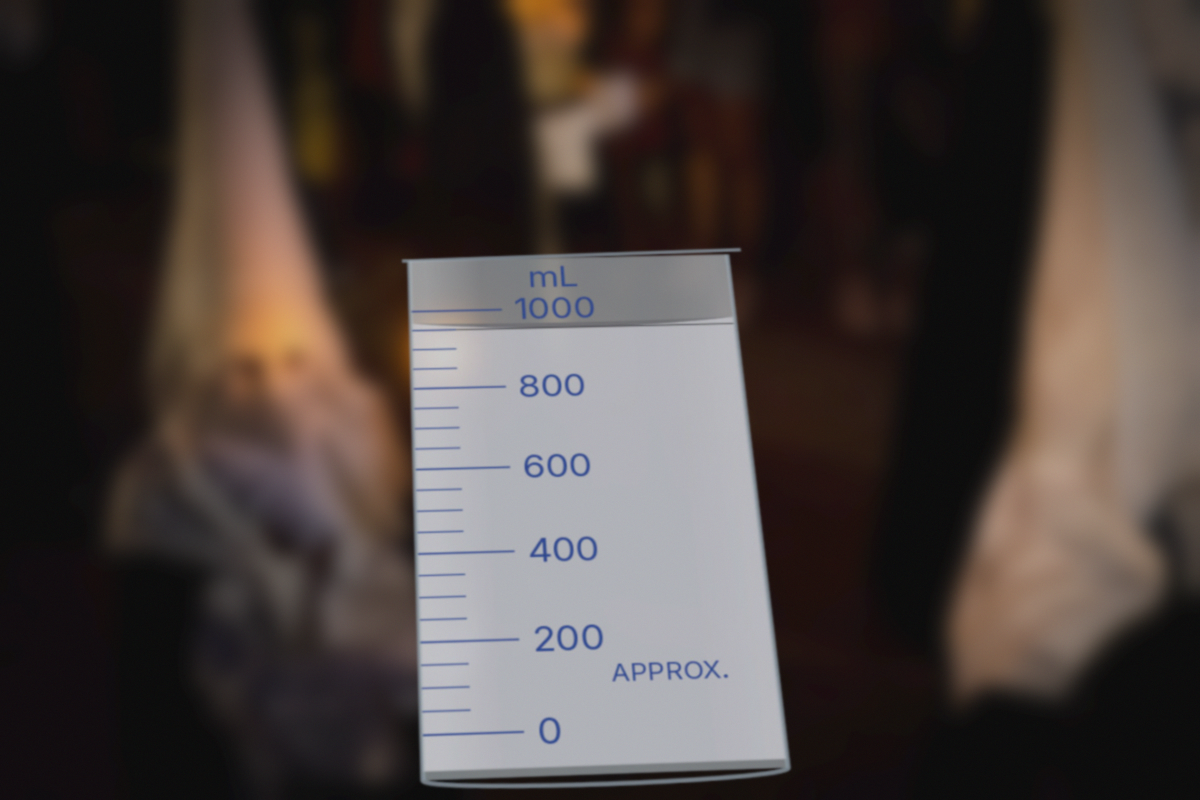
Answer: 950mL
